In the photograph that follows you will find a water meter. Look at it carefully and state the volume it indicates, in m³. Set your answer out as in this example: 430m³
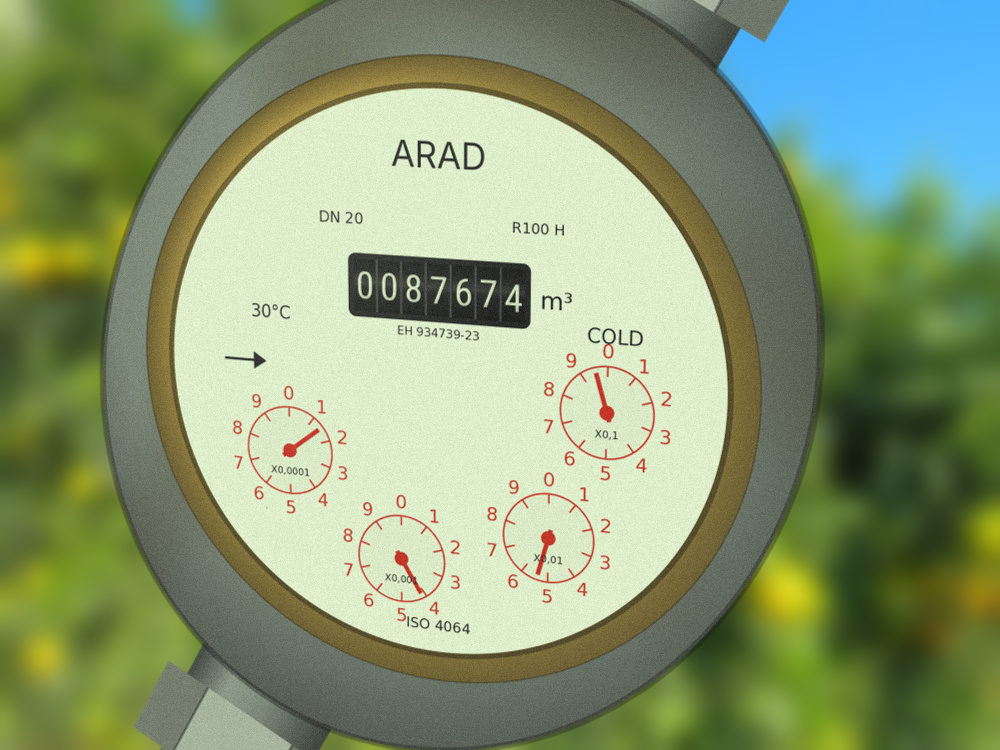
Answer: 87673.9541m³
